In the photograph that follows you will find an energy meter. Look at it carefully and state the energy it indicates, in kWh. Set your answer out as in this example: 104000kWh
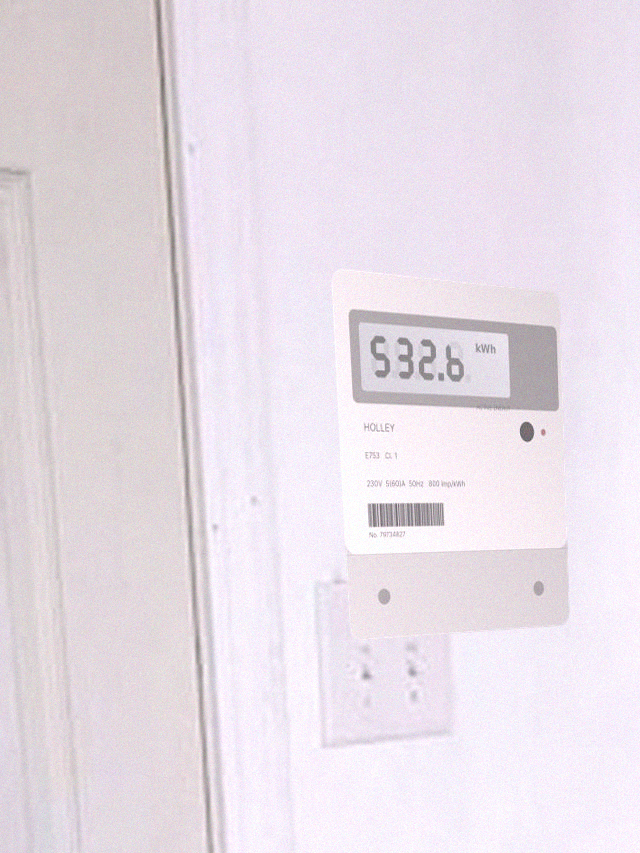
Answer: 532.6kWh
